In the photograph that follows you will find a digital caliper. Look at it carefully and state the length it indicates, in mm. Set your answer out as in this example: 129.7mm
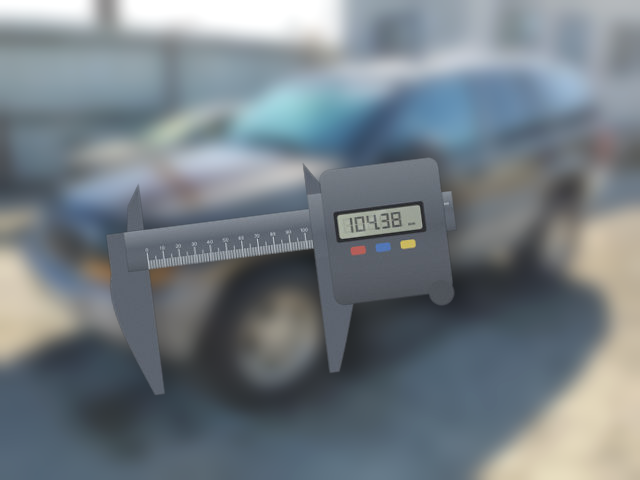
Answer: 104.38mm
